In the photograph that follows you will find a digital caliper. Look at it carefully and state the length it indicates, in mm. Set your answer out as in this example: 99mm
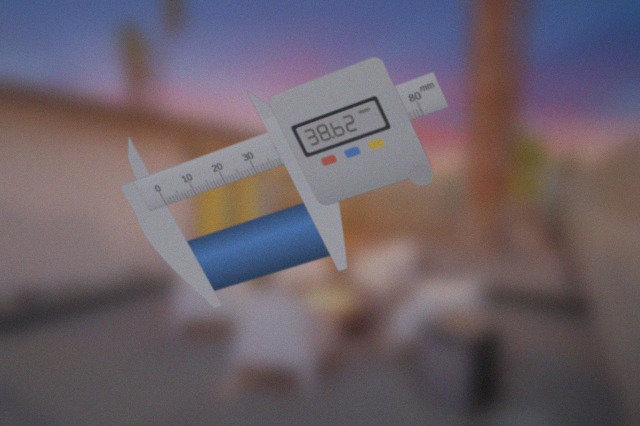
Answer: 38.62mm
